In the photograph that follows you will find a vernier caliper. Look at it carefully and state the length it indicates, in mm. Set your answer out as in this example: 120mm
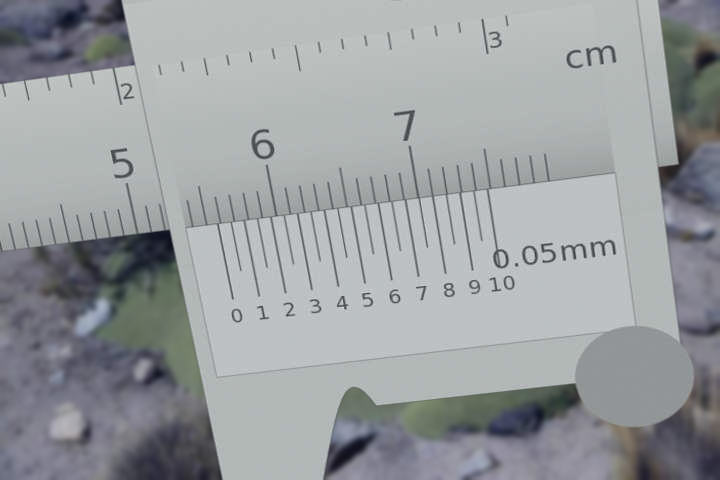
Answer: 55.8mm
